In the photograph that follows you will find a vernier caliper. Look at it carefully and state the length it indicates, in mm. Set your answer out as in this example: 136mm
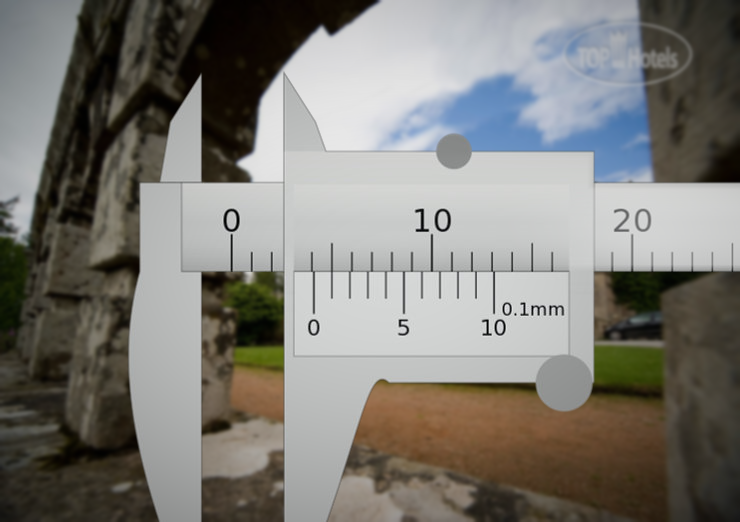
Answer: 4.1mm
